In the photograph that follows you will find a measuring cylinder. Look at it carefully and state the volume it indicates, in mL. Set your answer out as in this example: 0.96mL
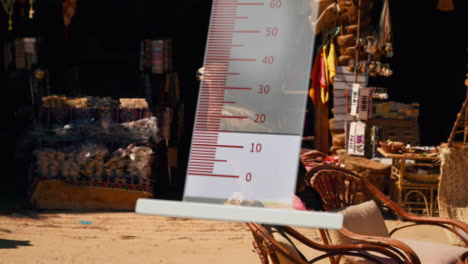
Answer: 15mL
